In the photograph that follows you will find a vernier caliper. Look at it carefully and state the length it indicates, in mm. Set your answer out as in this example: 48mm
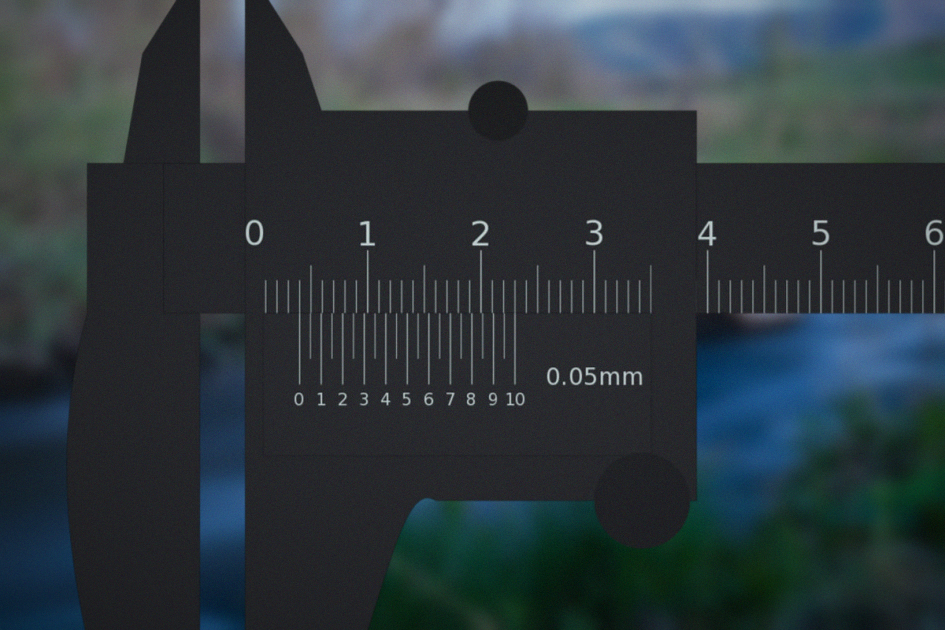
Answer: 4.0mm
